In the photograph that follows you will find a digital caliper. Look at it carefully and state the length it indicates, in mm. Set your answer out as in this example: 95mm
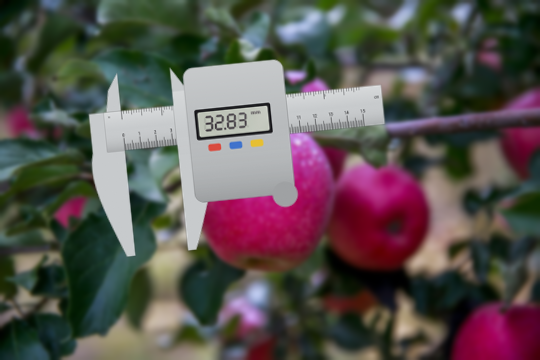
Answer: 32.83mm
